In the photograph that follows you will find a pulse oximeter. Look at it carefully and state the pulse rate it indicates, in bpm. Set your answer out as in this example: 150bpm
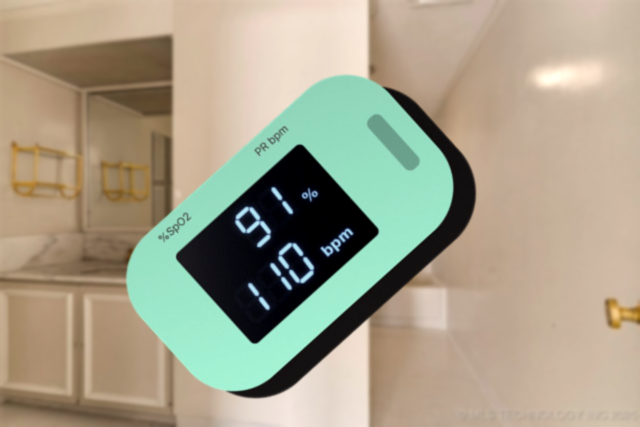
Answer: 110bpm
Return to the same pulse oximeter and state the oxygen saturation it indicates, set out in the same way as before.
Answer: 91%
